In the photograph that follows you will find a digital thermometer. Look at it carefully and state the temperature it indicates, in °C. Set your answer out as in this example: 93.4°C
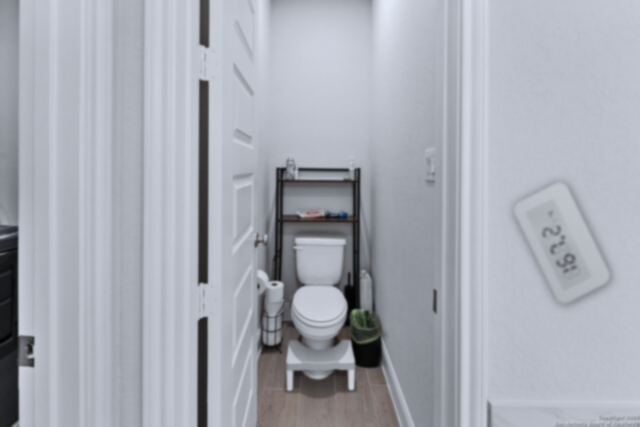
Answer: 167.2°C
